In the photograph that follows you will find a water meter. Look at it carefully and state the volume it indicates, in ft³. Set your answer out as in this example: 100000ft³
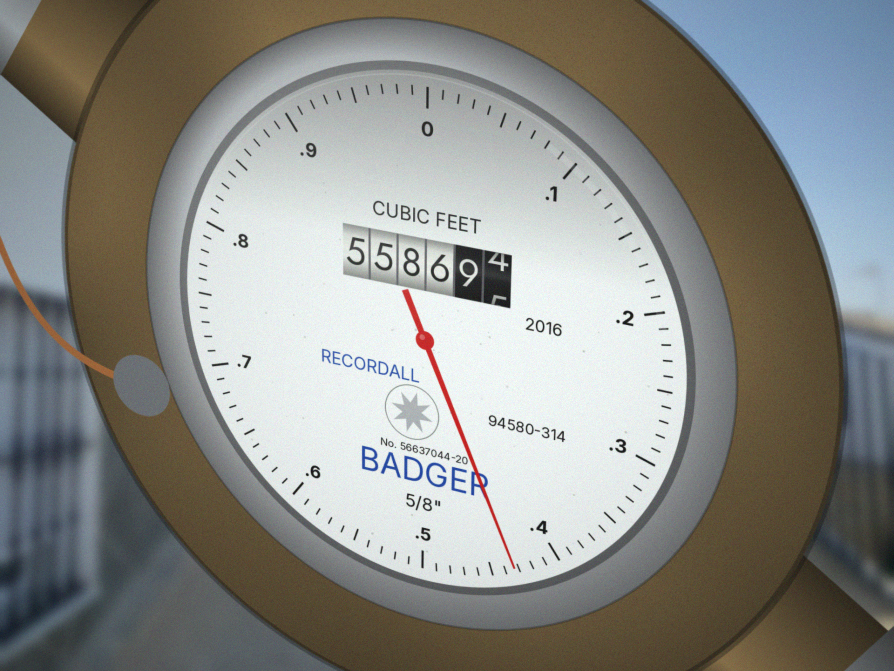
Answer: 558694.43ft³
